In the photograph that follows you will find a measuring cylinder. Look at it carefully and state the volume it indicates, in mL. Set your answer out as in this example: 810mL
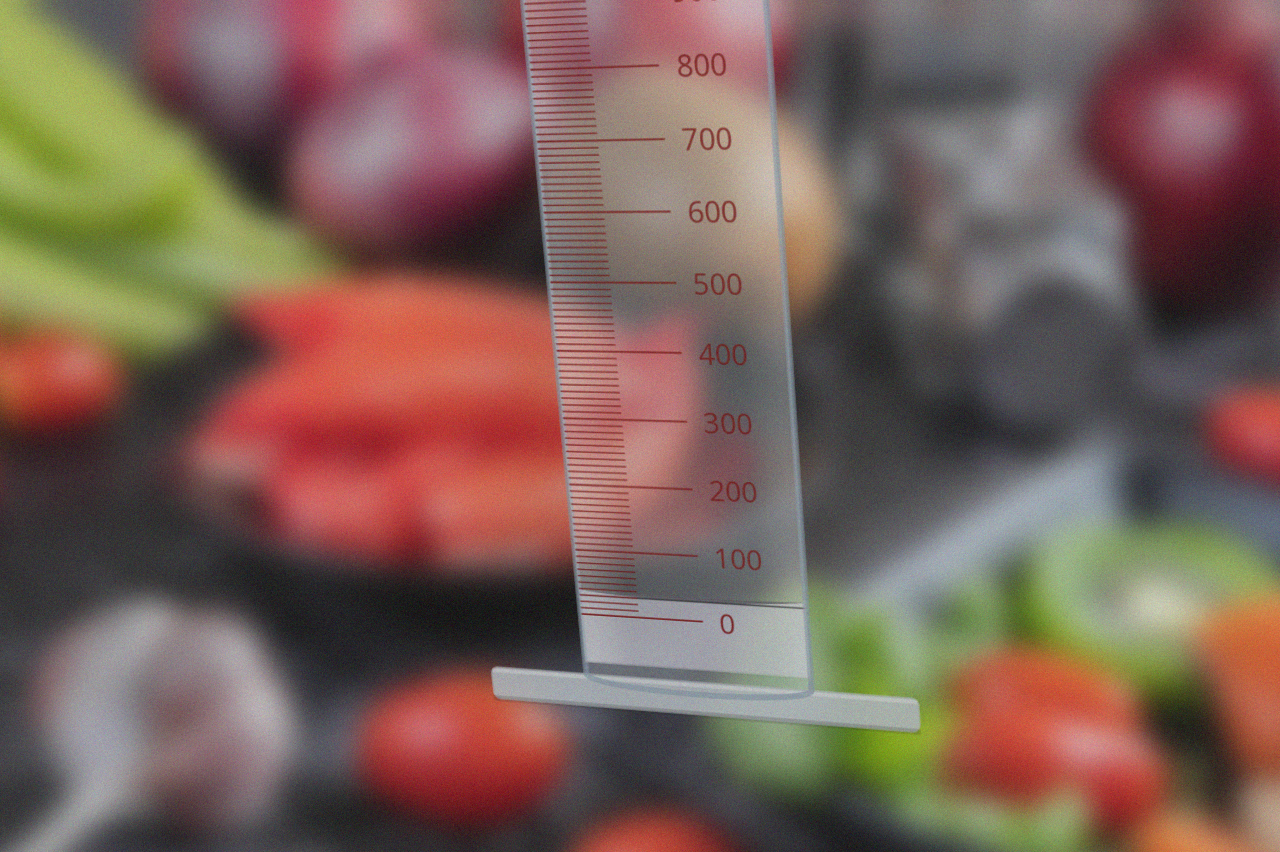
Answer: 30mL
